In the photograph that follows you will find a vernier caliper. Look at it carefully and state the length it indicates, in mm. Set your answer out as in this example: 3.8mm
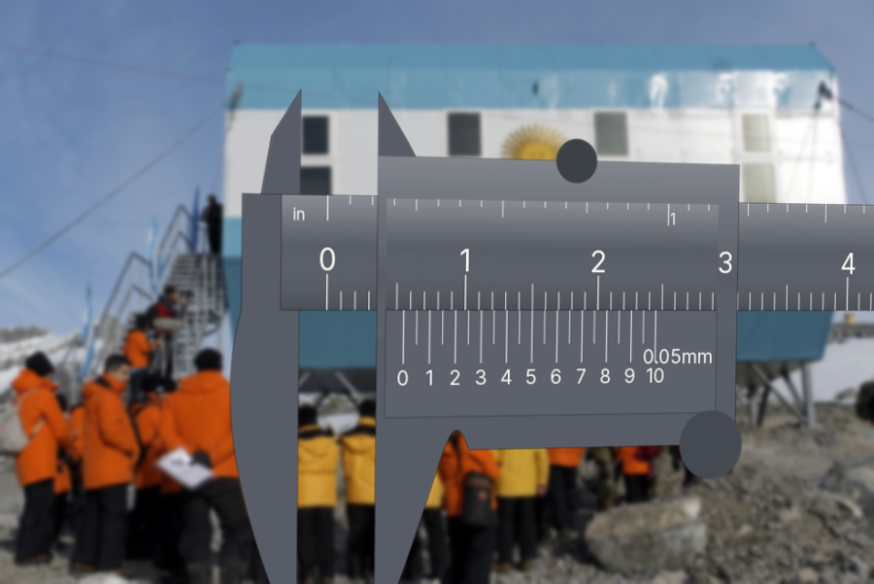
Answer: 5.5mm
